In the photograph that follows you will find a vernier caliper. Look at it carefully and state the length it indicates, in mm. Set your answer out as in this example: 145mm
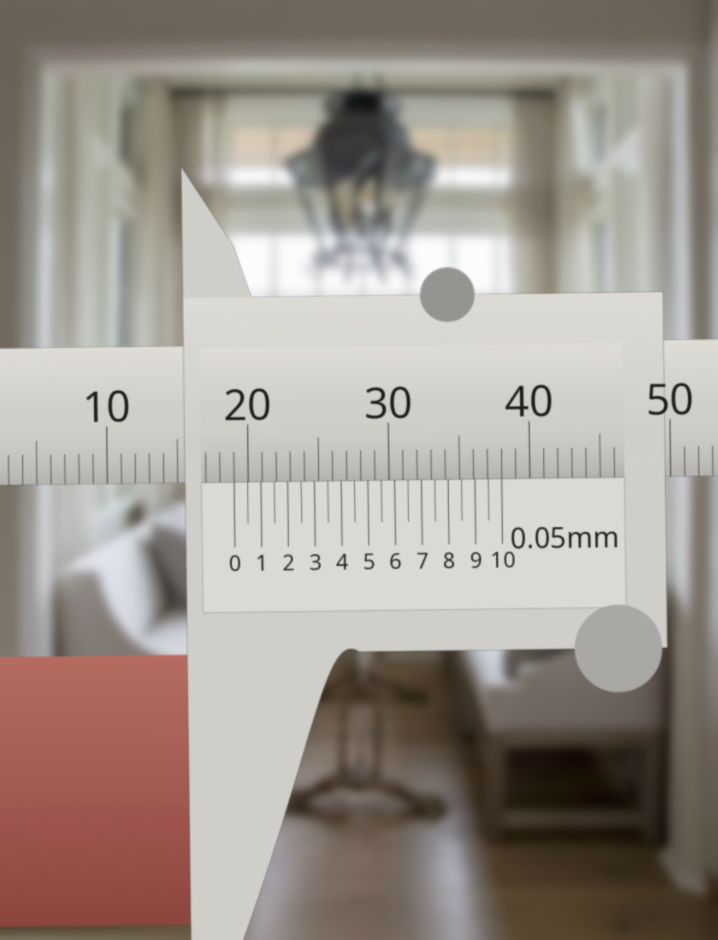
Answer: 19.0mm
